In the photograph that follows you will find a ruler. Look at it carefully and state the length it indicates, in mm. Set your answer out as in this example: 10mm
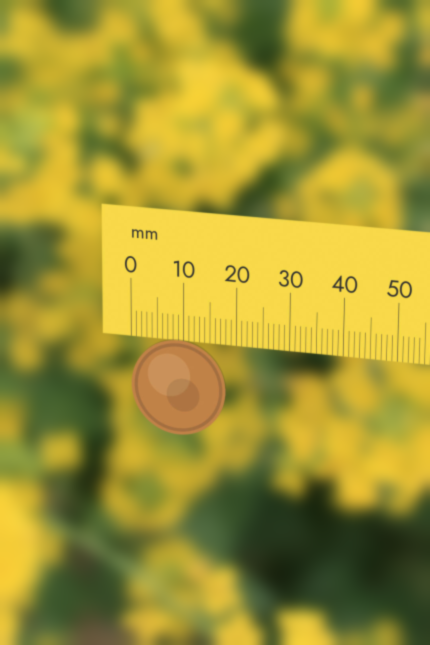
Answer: 18mm
